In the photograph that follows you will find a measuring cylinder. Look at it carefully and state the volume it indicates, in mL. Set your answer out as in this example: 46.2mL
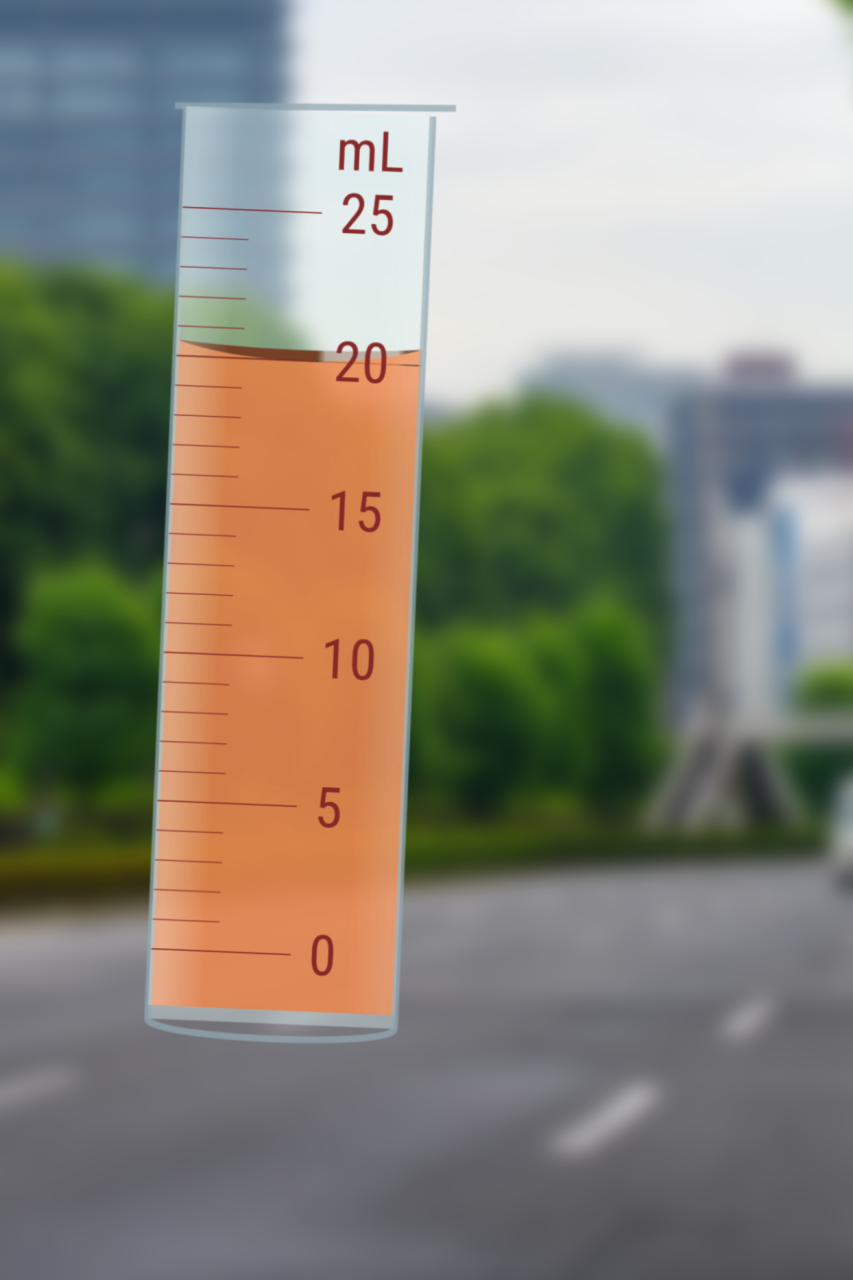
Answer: 20mL
